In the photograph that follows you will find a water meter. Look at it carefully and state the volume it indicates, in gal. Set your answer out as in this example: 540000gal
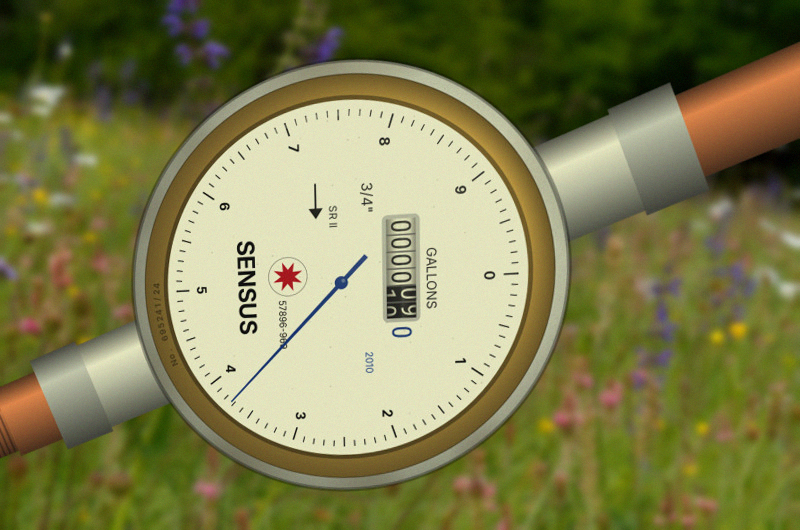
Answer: 93.7gal
